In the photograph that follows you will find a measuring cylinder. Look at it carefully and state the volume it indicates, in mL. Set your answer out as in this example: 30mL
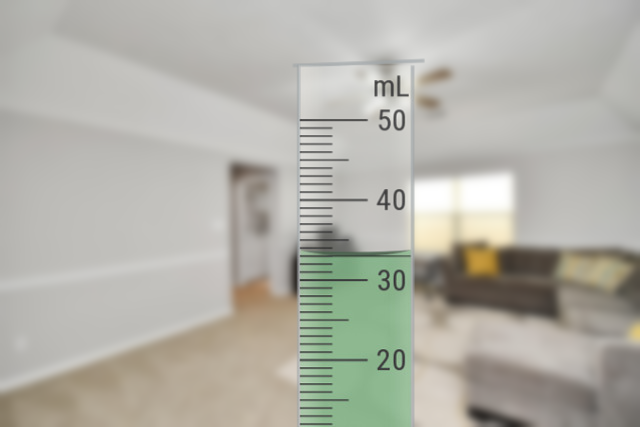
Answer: 33mL
